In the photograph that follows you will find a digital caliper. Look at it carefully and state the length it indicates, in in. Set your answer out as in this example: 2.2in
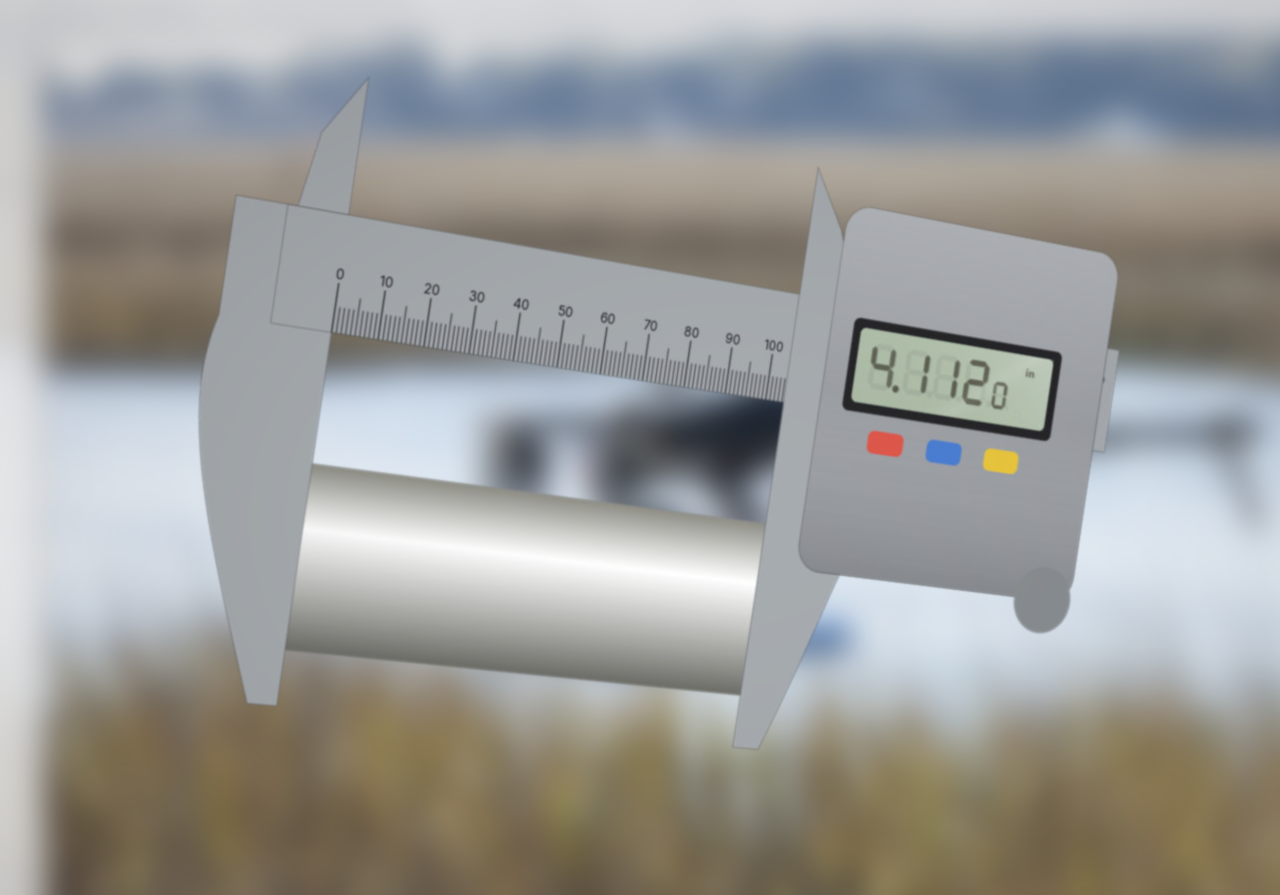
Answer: 4.1120in
